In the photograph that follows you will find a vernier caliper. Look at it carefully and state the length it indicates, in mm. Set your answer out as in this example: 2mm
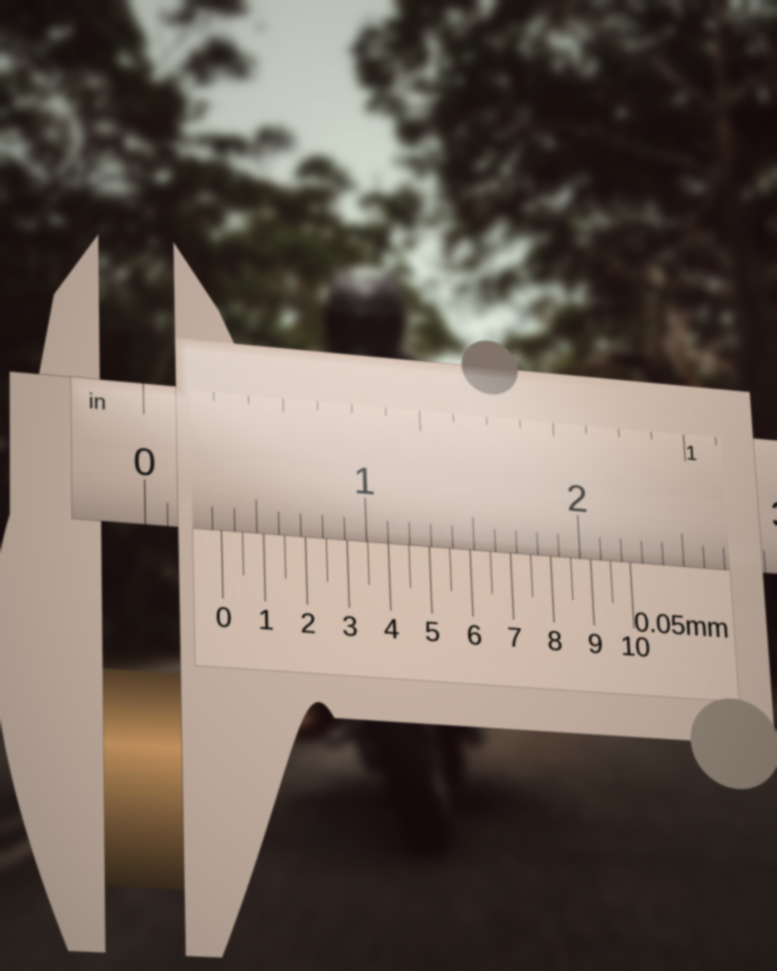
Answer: 3.4mm
